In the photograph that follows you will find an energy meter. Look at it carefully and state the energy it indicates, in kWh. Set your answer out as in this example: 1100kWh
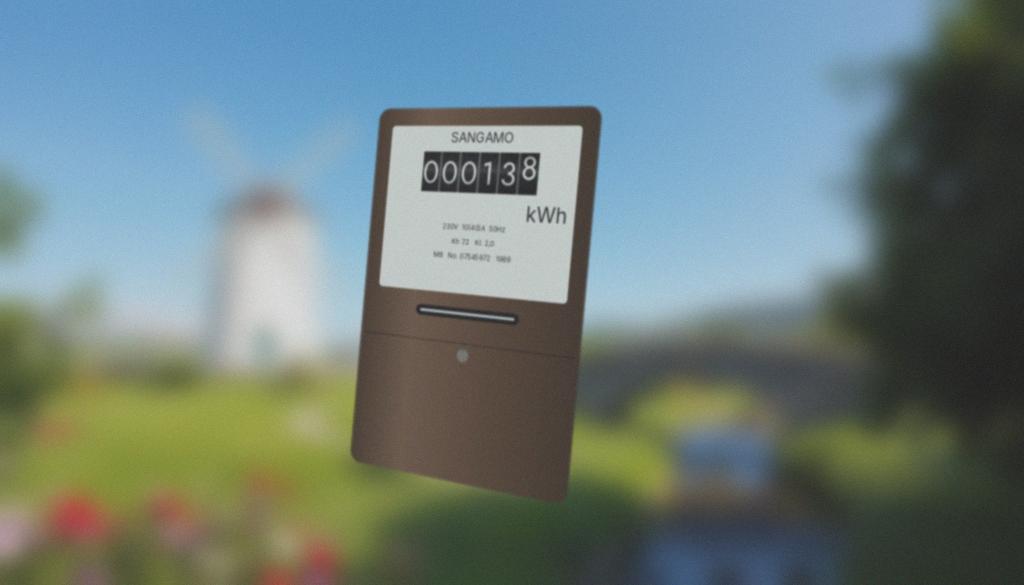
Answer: 138kWh
